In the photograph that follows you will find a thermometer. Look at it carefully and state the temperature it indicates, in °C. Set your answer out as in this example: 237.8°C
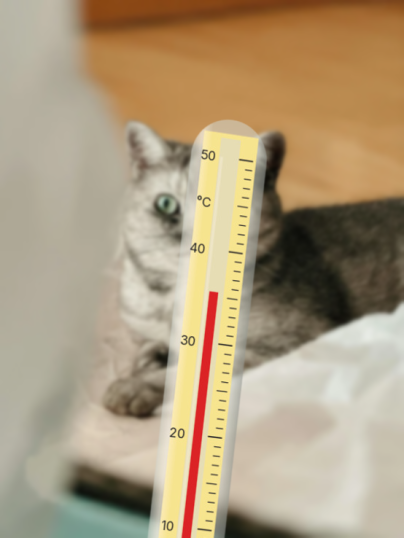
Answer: 35.5°C
